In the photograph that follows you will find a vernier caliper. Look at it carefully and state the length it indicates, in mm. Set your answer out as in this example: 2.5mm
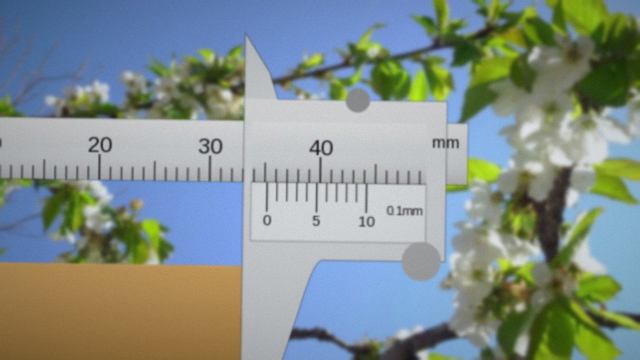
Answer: 35.2mm
